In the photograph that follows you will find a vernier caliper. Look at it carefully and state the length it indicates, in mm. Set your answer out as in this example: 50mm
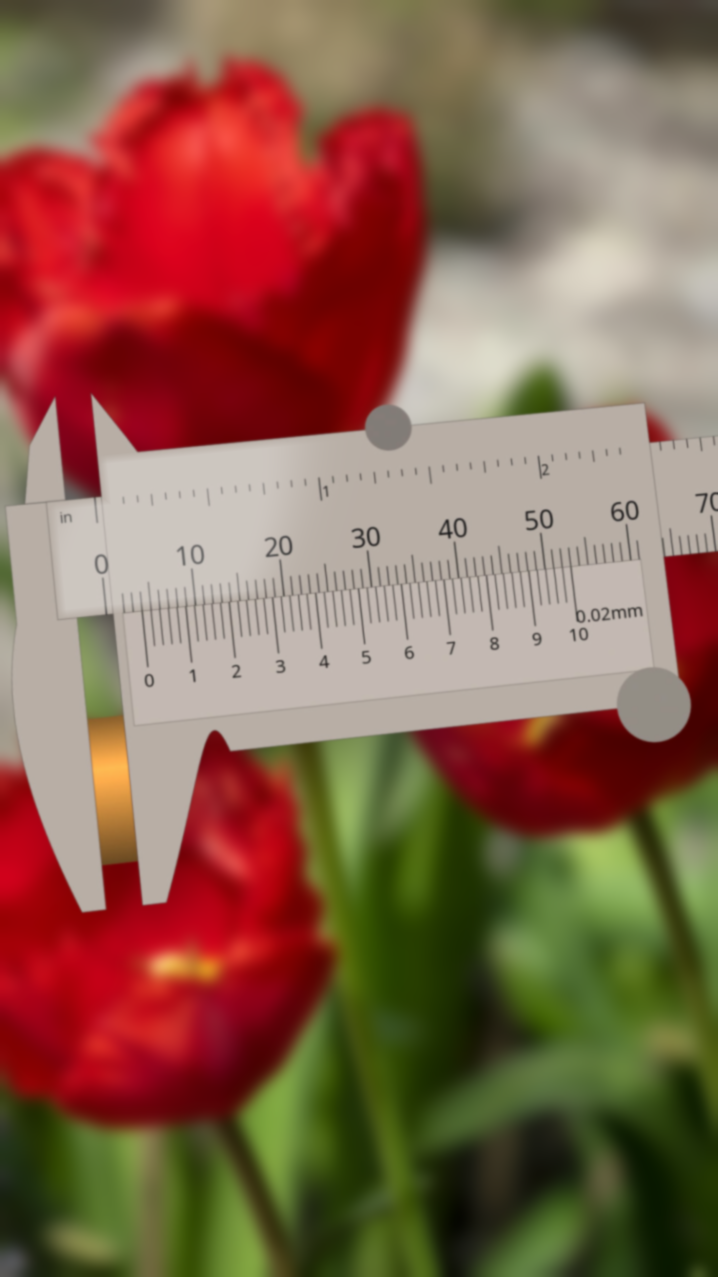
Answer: 4.0mm
